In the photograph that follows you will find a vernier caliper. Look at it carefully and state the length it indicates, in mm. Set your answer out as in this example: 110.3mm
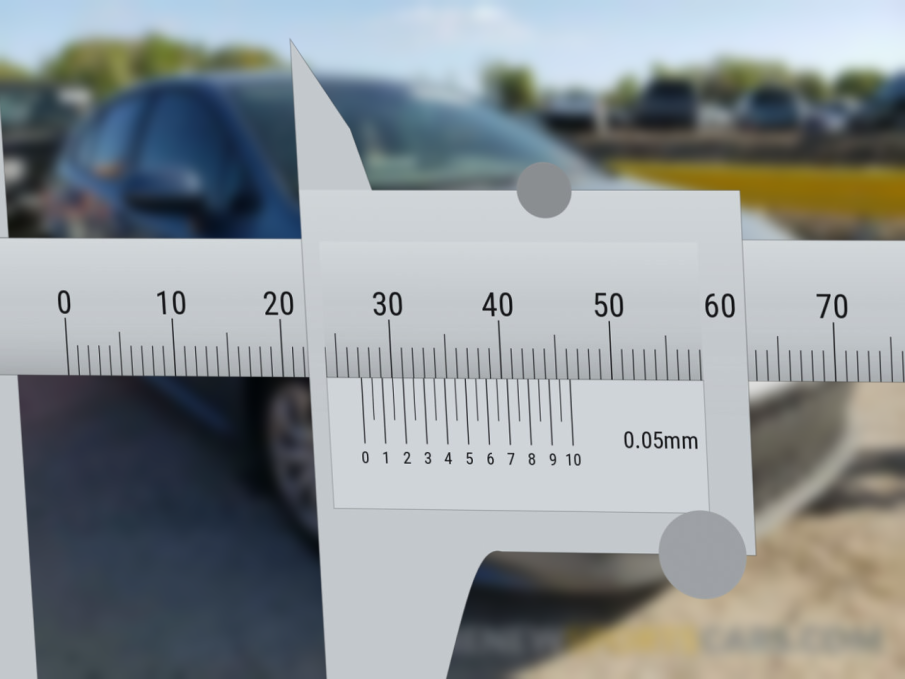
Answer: 27.2mm
